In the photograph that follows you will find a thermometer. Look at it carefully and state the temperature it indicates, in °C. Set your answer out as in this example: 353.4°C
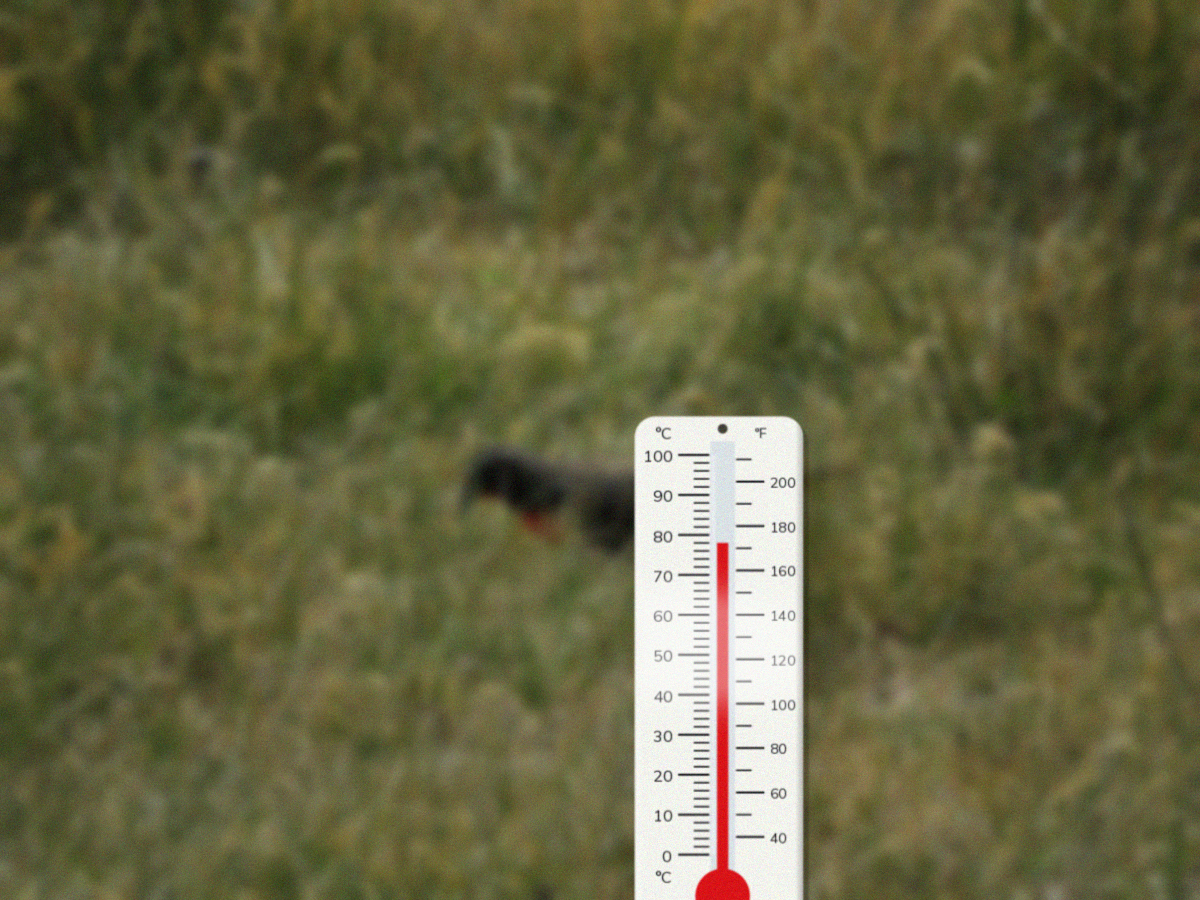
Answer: 78°C
